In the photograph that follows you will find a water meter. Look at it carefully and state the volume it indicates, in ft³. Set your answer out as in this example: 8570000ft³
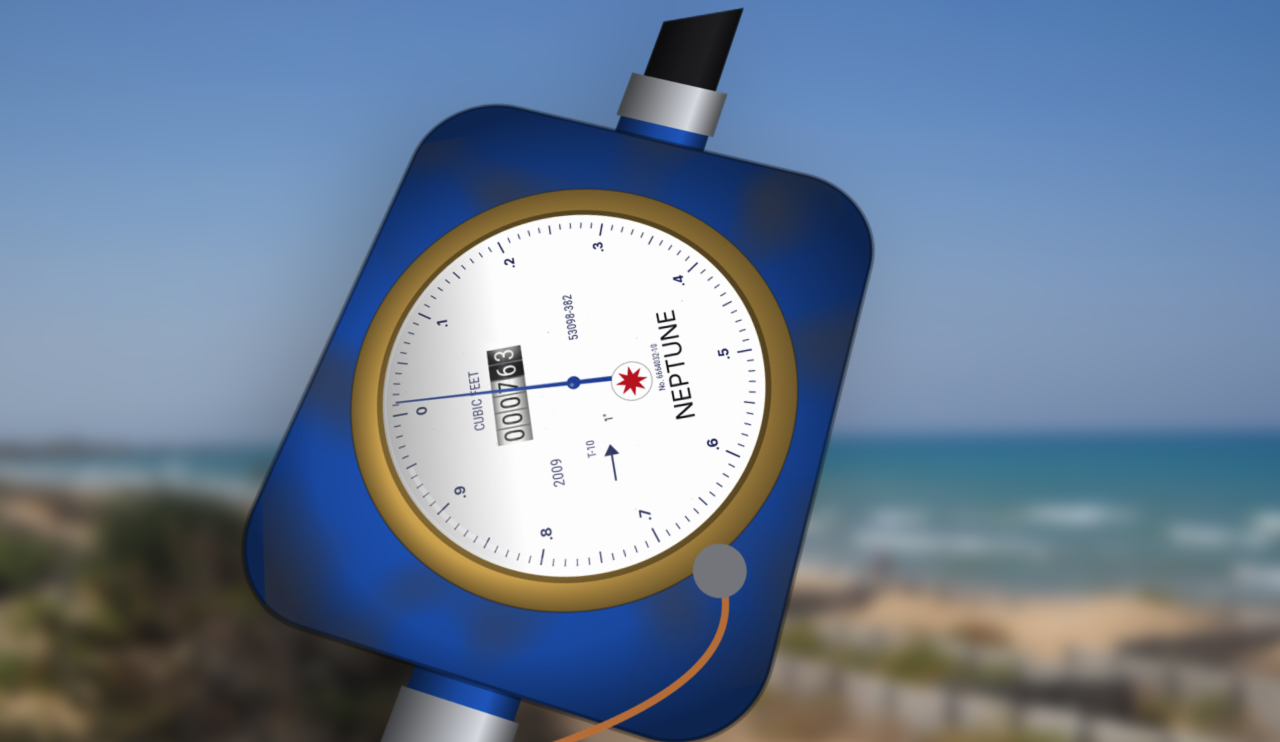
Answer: 763.01ft³
